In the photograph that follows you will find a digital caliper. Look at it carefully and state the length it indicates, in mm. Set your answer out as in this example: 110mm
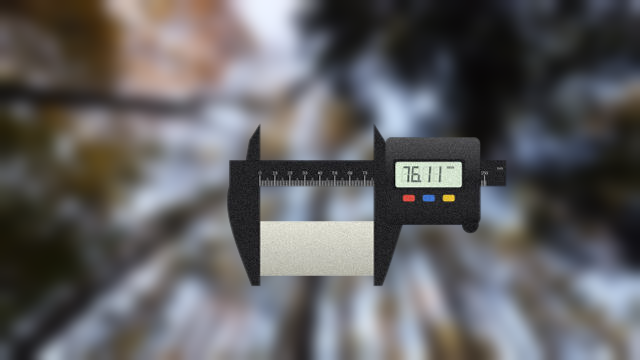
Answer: 76.11mm
